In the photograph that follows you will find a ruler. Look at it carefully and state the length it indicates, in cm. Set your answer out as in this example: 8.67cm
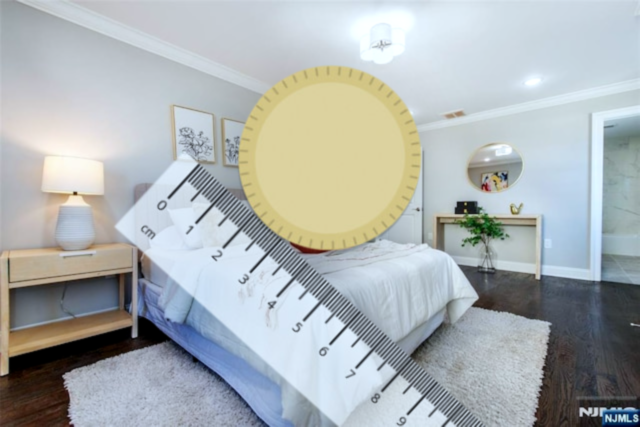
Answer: 5cm
